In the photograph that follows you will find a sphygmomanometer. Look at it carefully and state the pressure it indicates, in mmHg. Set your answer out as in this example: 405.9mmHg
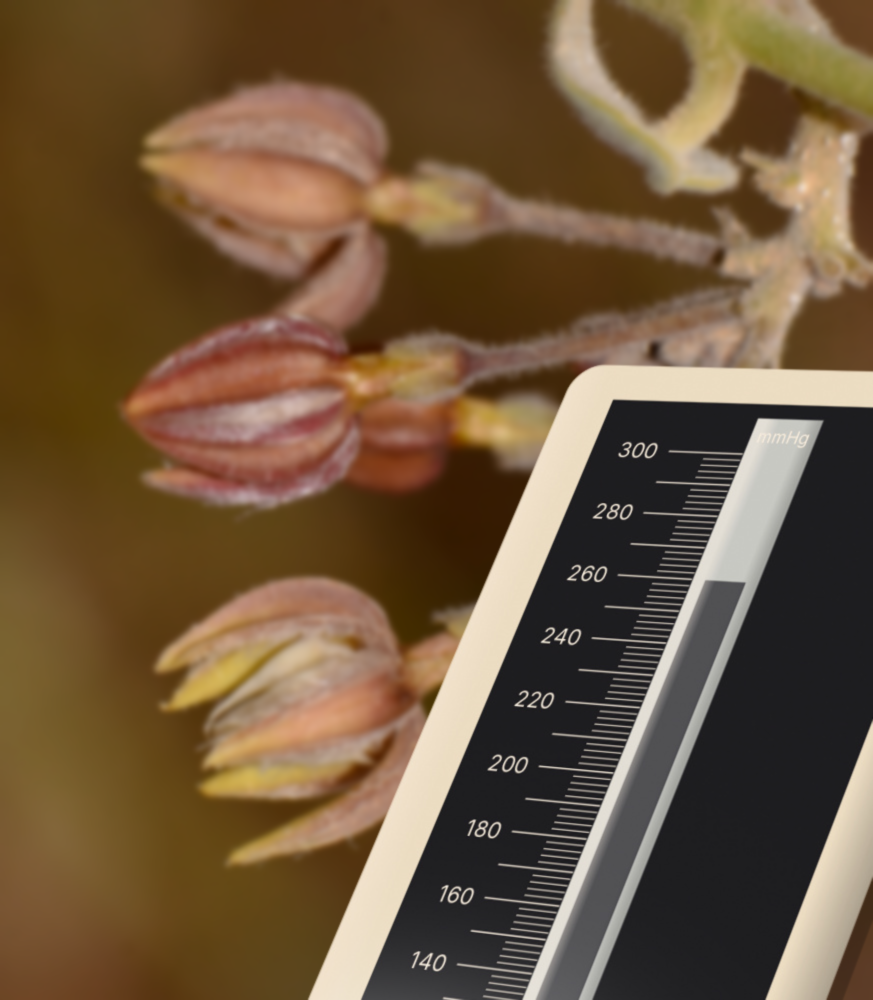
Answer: 260mmHg
